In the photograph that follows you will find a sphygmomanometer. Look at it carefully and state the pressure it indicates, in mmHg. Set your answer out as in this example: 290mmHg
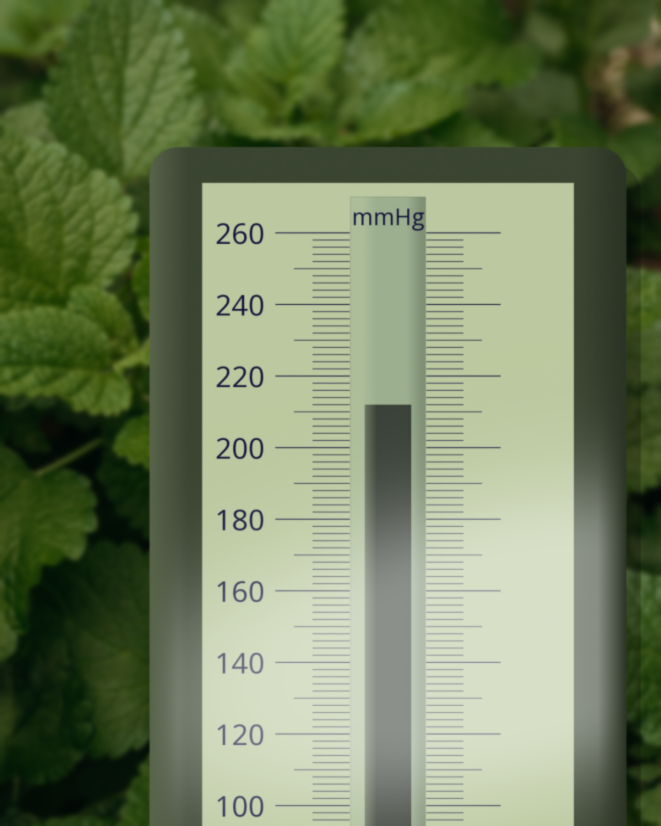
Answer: 212mmHg
